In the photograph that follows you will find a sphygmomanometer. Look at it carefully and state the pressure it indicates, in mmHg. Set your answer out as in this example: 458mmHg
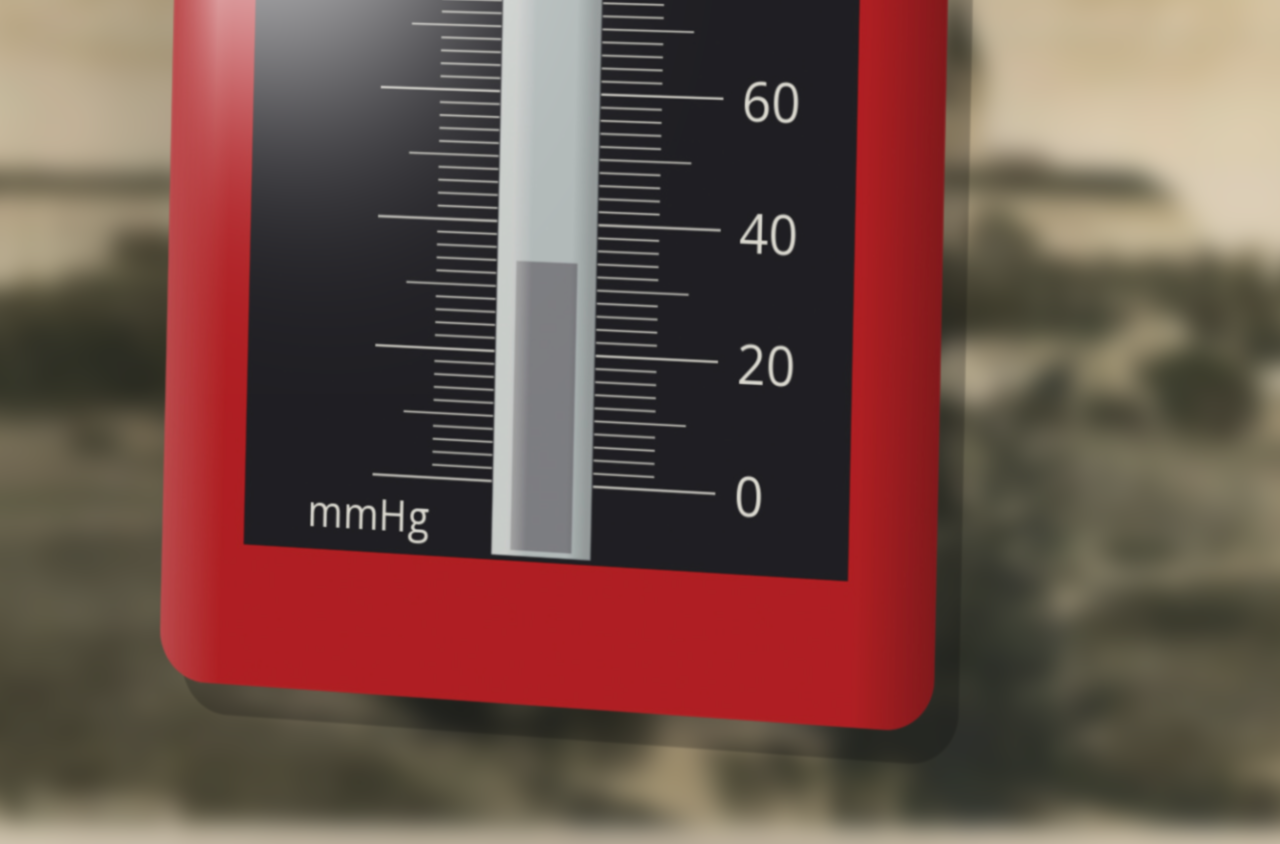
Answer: 34mmHg
